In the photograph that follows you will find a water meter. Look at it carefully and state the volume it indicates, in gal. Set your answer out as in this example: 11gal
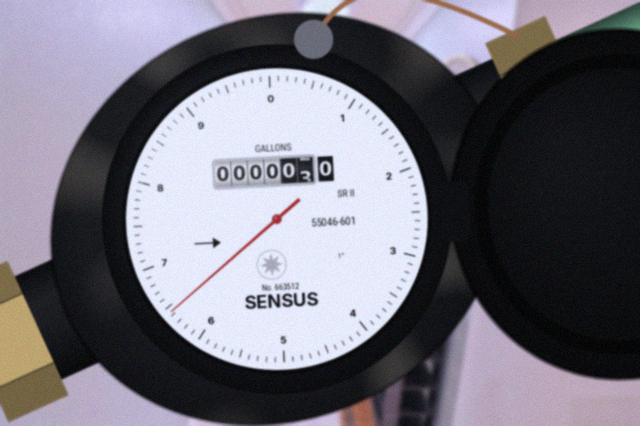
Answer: 26.4gal
